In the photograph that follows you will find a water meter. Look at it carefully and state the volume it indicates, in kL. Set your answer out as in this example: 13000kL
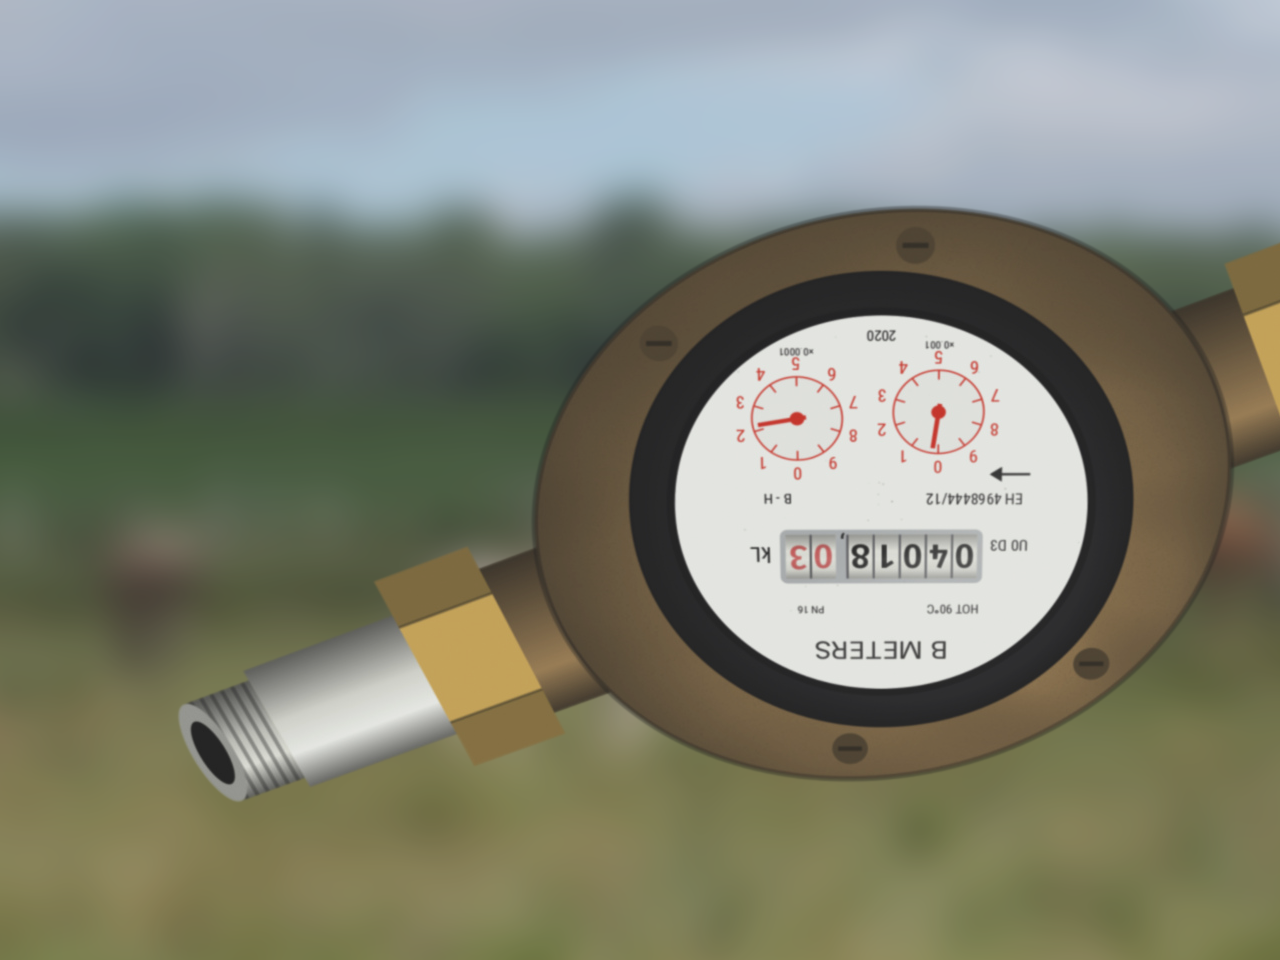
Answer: 4018.0302kL
